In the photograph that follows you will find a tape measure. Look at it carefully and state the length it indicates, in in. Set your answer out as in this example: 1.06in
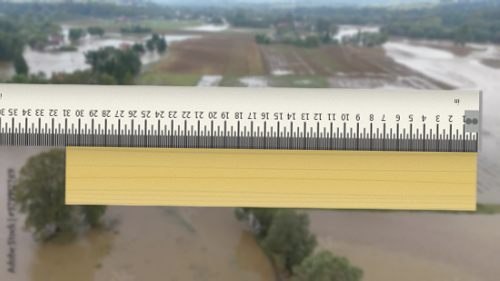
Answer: 31in
